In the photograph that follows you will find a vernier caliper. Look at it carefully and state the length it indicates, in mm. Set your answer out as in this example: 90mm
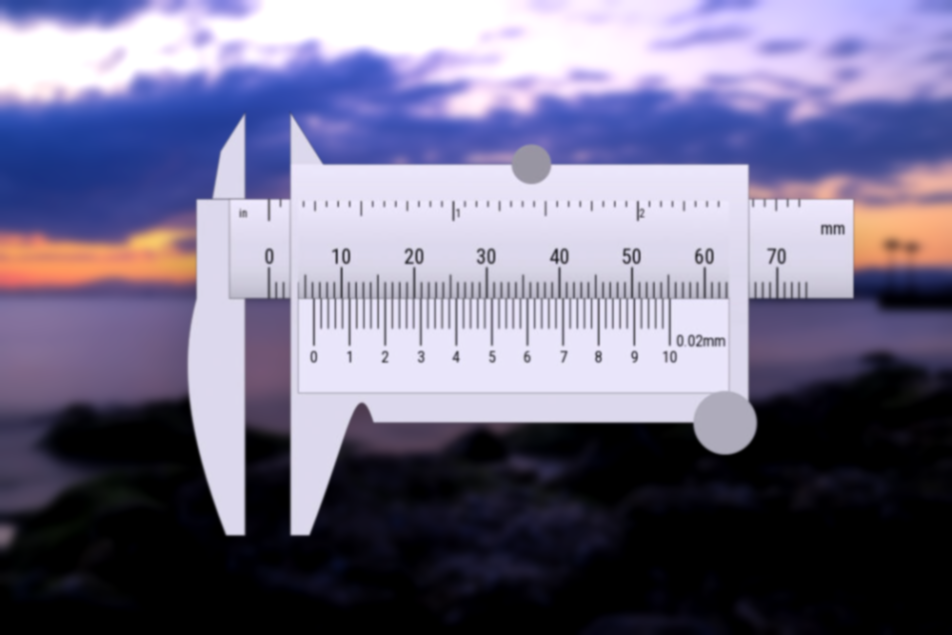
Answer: 6.2mm
